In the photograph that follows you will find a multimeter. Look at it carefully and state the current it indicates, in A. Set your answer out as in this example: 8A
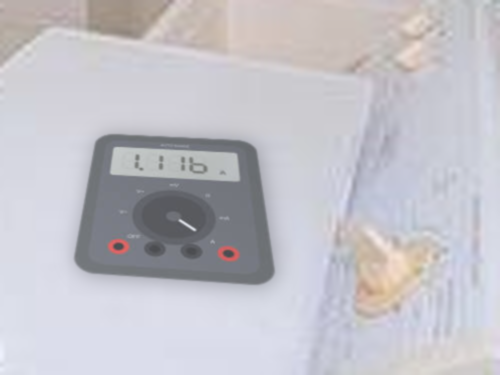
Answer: 1.116A
